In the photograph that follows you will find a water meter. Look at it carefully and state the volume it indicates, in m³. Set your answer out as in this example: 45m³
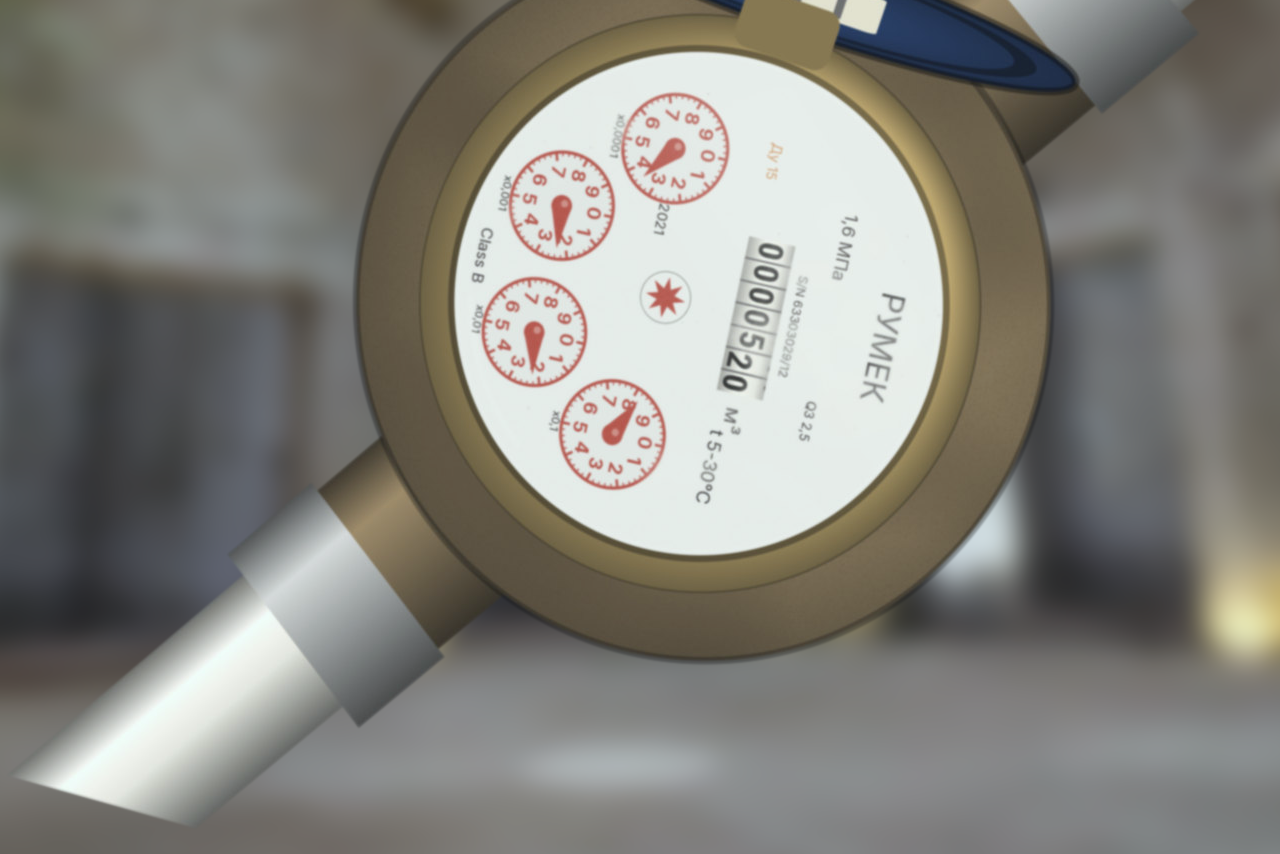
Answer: 519.8223m³
